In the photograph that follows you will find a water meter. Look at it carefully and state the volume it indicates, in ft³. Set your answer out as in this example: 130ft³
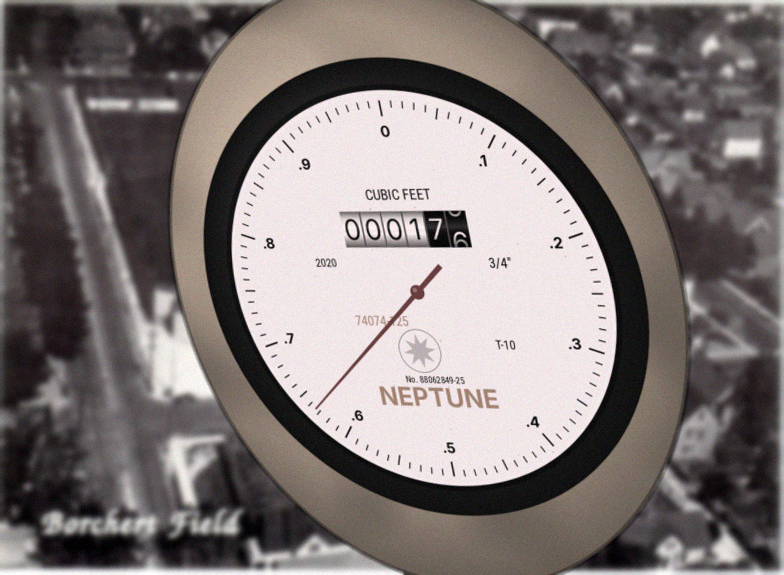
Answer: 175.63ft³
